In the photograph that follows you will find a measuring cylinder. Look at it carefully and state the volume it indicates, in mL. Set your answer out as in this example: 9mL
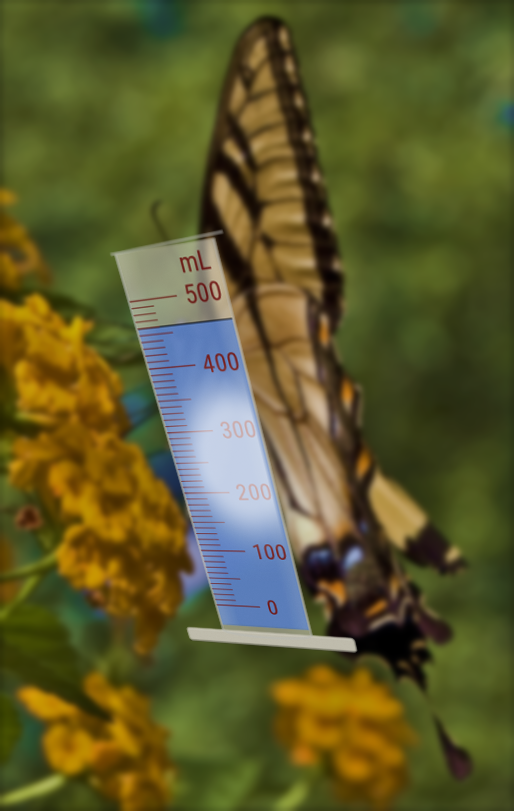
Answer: 460mL
